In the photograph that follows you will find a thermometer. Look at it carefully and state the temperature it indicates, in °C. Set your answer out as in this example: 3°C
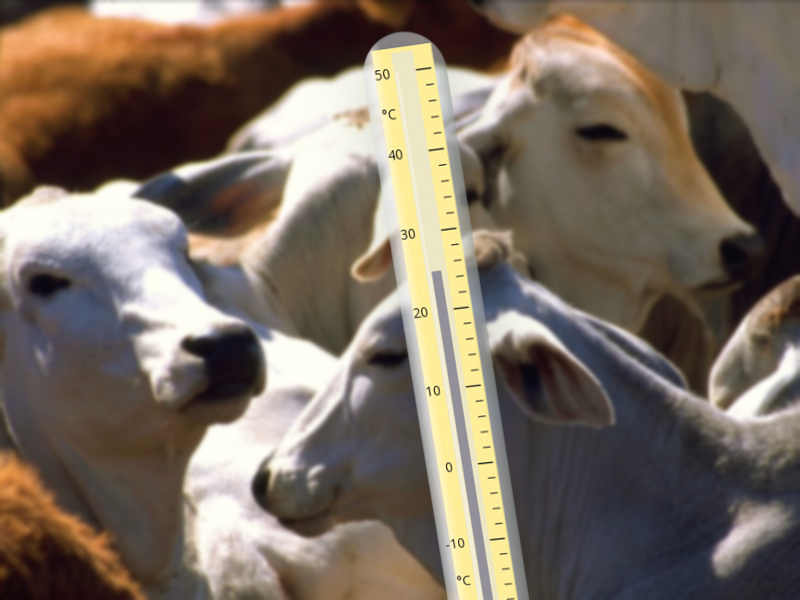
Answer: 25°C
